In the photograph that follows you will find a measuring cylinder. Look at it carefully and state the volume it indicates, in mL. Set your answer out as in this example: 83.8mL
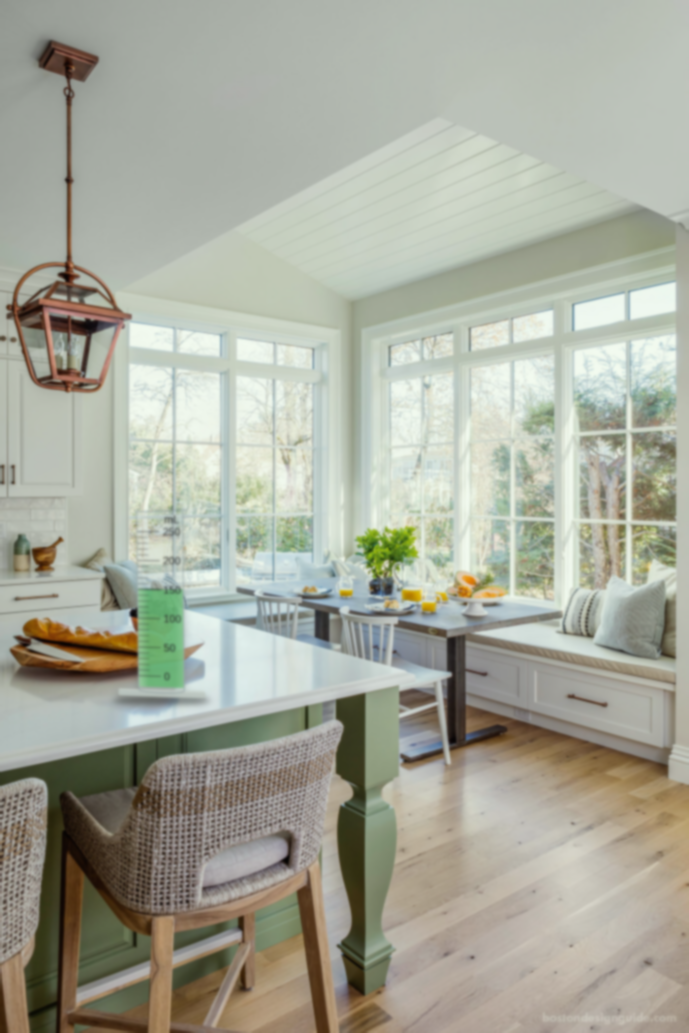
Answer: 150mL
